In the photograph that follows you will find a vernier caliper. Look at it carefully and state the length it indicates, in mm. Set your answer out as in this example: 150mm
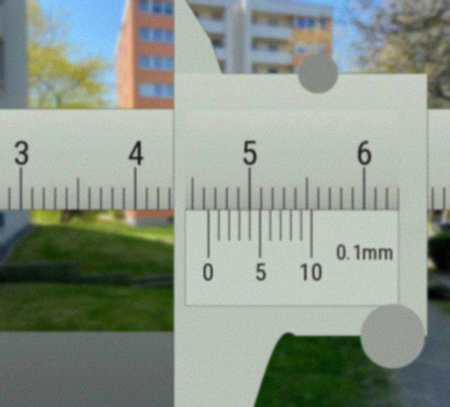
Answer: 46.4mm
